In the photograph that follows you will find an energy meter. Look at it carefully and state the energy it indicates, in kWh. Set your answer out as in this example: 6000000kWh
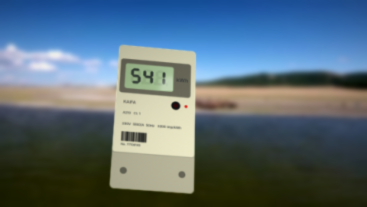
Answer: 541kWh
